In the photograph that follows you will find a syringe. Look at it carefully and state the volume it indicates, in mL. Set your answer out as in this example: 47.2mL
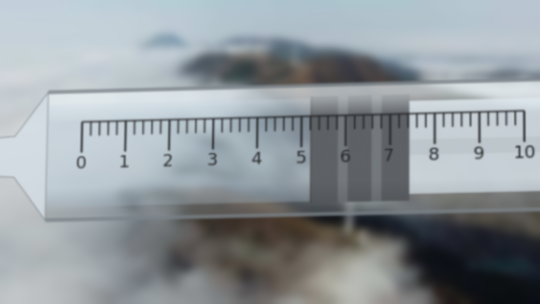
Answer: 5.2mL
